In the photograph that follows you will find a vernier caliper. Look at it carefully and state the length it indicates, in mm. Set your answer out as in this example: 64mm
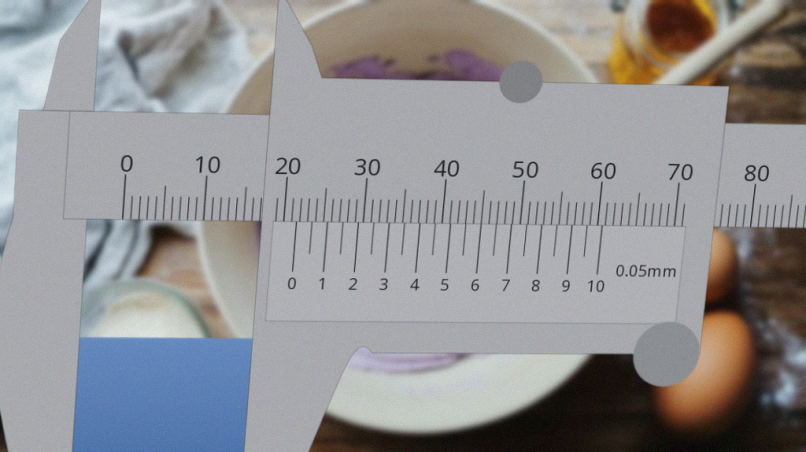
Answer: 21.6mm
